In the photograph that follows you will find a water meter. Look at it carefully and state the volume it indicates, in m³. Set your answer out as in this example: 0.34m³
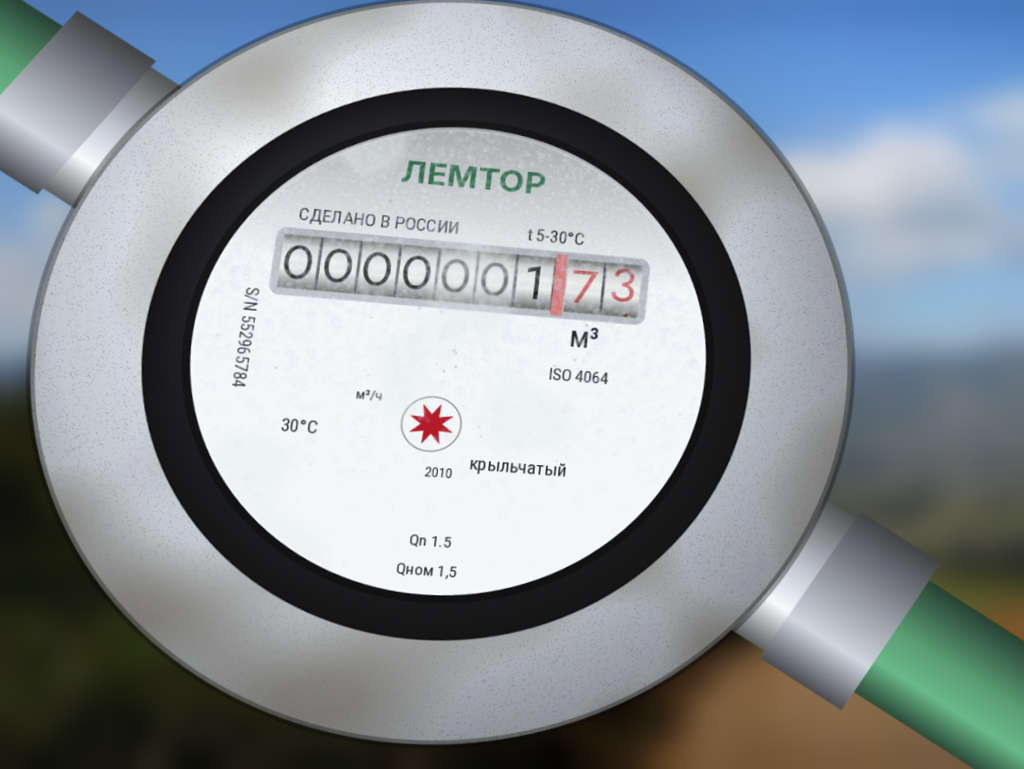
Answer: 1.73m³
